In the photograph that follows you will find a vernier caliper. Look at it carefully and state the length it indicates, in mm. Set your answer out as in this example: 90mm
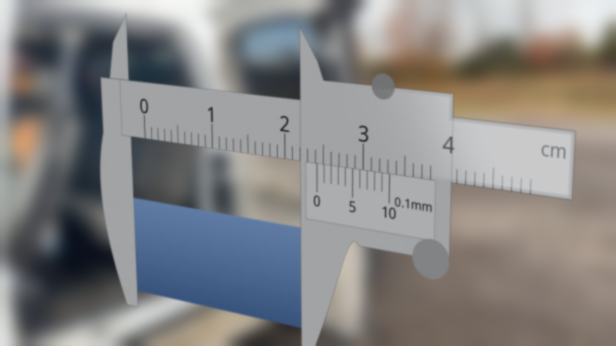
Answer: 24.2mm
